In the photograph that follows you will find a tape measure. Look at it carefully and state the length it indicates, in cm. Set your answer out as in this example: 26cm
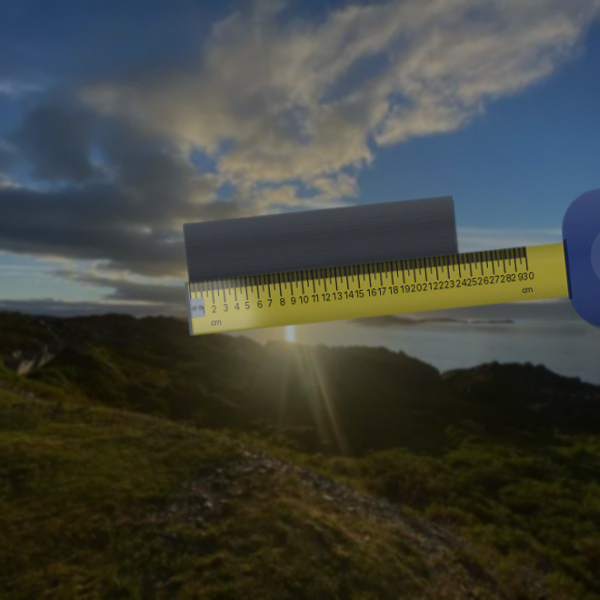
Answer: 24cm
